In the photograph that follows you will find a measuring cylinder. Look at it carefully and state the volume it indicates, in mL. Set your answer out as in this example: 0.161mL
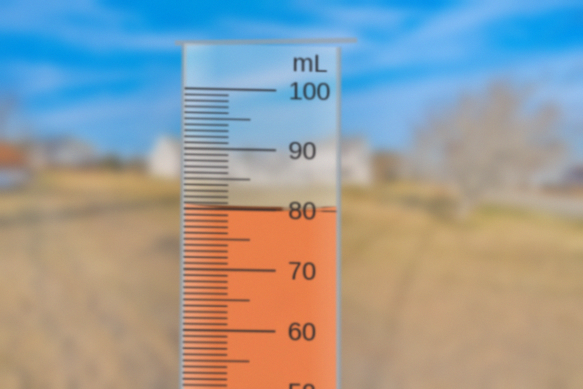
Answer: 80mL
